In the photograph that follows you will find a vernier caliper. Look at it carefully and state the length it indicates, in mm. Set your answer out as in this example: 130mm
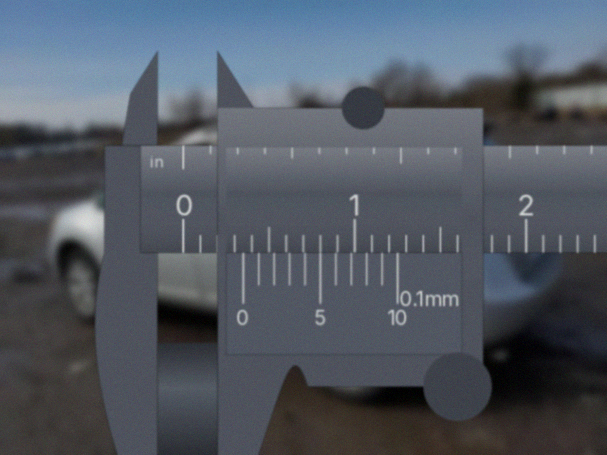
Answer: 3.5mm
